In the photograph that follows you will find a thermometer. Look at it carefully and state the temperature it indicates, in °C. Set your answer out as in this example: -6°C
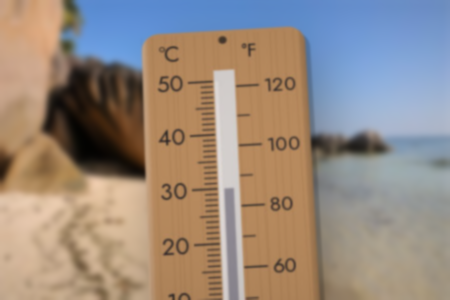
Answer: 30°C
